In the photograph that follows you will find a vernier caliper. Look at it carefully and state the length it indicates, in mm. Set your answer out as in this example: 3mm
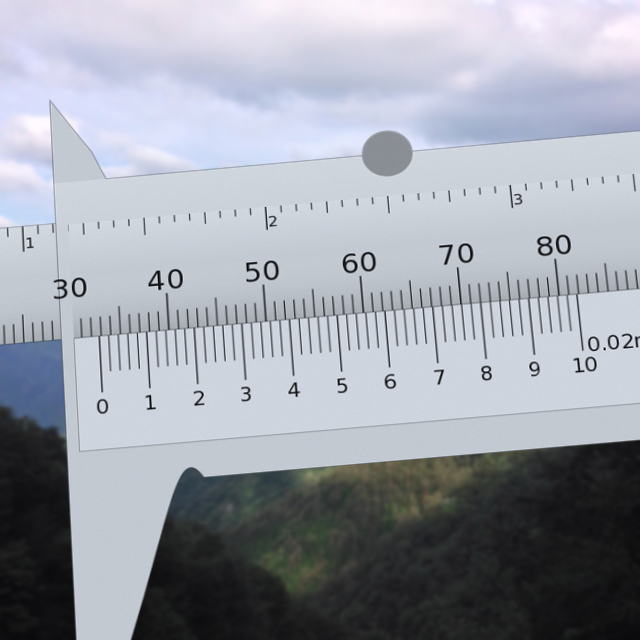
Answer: 32.8mm
